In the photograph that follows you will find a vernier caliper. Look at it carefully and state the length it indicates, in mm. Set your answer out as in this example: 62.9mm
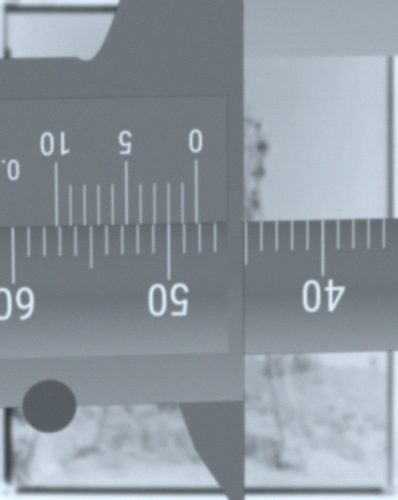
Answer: 48.2mm
